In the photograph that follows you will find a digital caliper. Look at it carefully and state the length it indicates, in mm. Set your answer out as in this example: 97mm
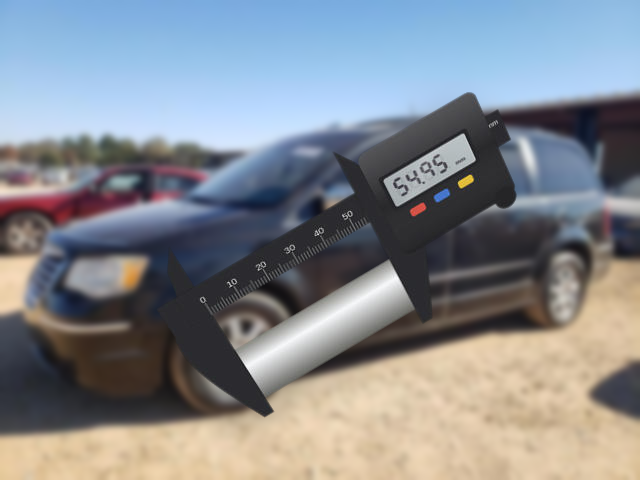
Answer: 54.95mm
